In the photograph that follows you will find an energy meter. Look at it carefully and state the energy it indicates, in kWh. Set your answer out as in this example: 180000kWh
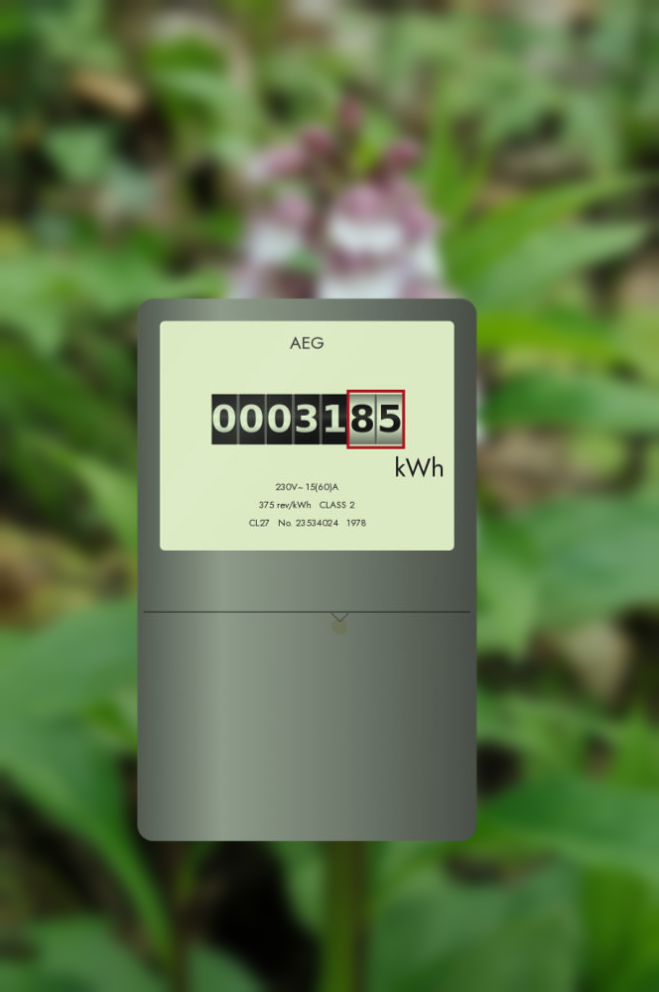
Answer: 31.85kWh
